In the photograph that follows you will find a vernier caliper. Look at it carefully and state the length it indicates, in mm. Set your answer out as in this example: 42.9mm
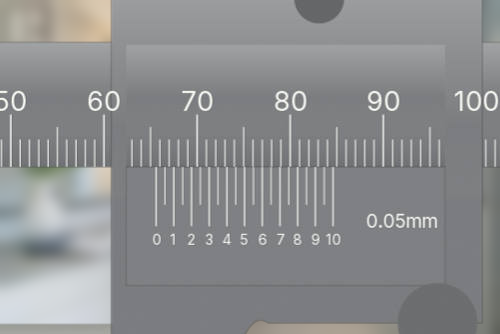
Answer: 65.6mm
